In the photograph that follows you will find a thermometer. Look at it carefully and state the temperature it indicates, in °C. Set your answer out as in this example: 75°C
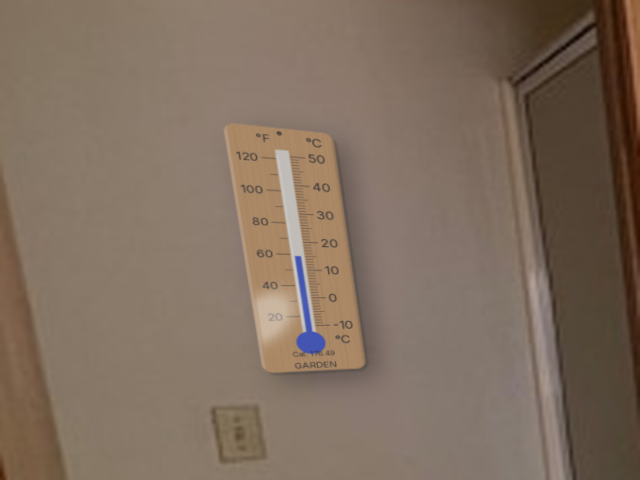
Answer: 15°C
